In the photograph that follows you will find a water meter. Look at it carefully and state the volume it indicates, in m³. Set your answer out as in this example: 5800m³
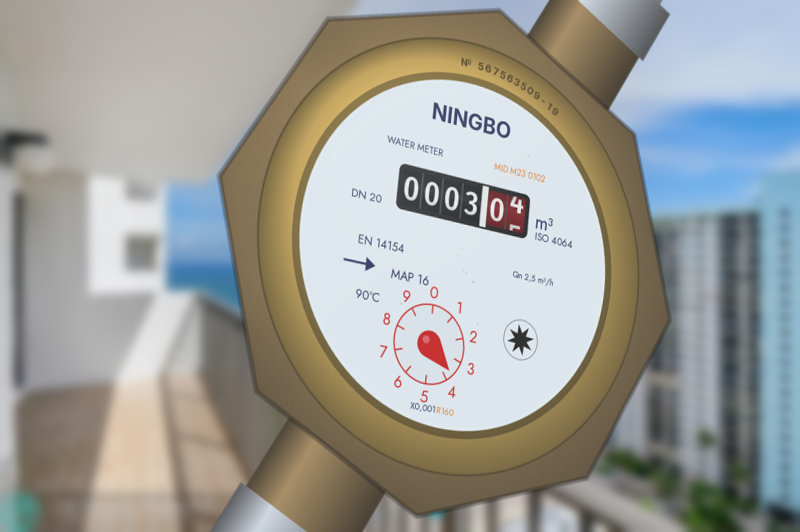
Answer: 3.043m³
